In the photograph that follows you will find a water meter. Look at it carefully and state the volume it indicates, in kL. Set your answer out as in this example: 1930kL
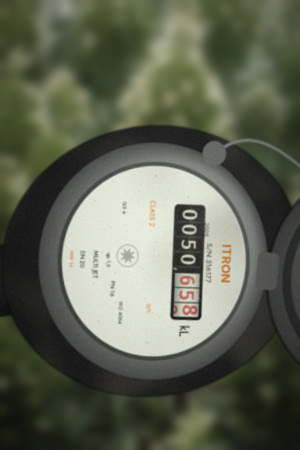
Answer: 50.658kL
